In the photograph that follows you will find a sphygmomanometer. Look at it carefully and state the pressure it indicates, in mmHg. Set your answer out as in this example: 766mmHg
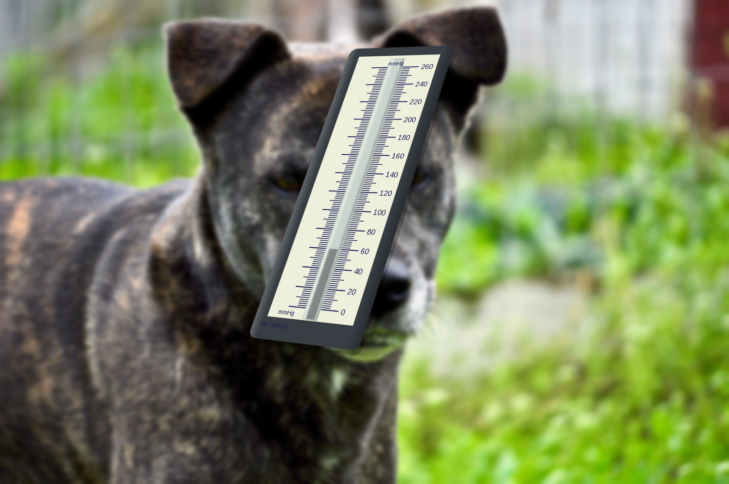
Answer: 60mmHg
